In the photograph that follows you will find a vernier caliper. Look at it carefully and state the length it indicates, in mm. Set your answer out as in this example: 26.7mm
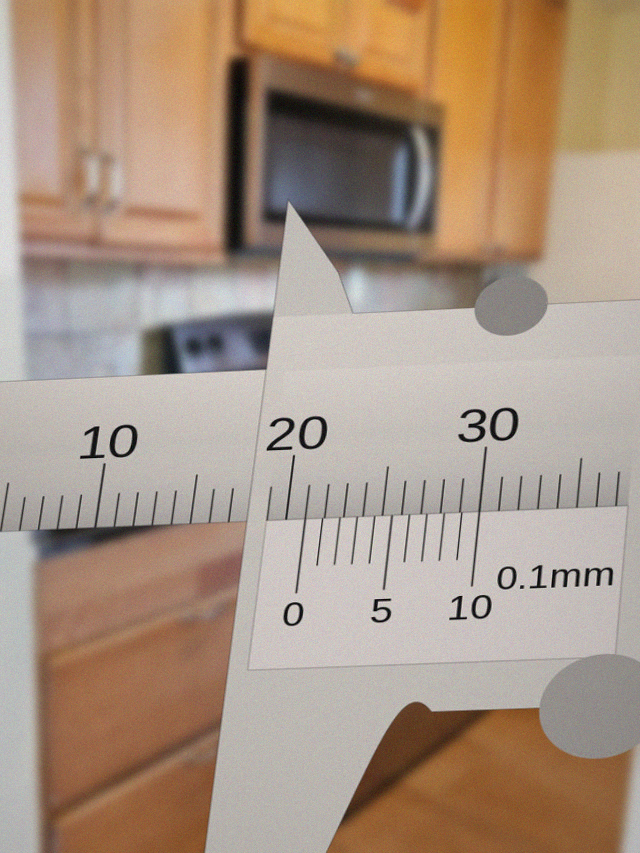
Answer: 21.0mm
